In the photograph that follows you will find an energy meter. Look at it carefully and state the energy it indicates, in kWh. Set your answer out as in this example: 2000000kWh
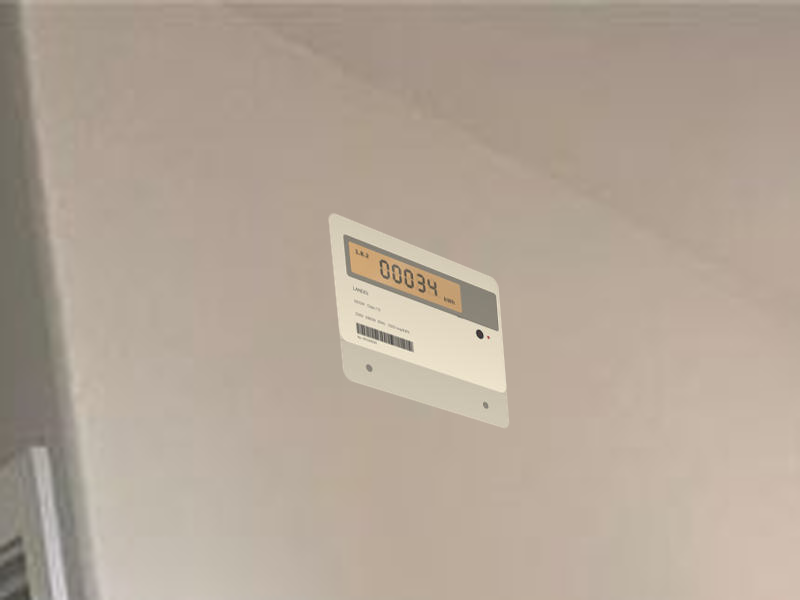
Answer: 34kWh
